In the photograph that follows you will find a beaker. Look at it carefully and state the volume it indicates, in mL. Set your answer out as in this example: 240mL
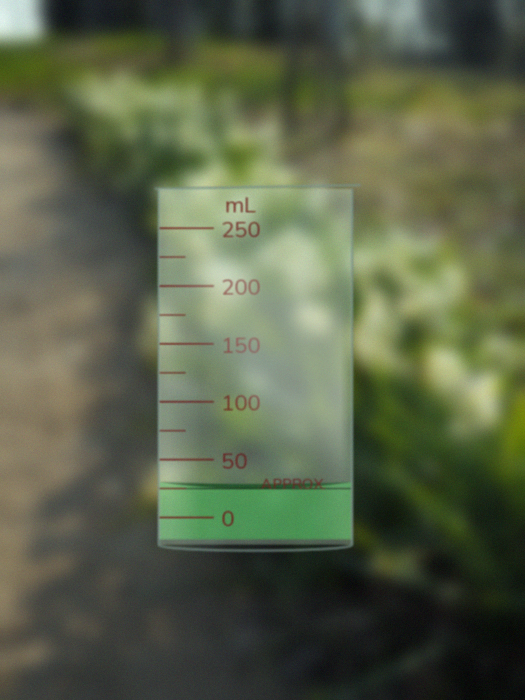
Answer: 25mL
